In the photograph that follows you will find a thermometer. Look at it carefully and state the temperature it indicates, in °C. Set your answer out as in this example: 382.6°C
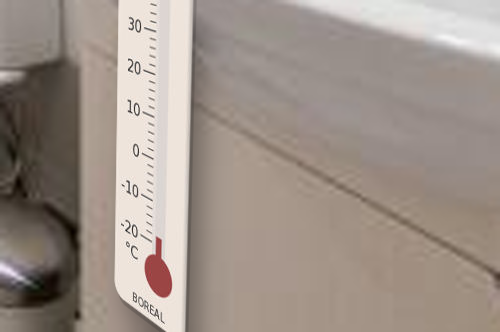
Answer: -18°C
